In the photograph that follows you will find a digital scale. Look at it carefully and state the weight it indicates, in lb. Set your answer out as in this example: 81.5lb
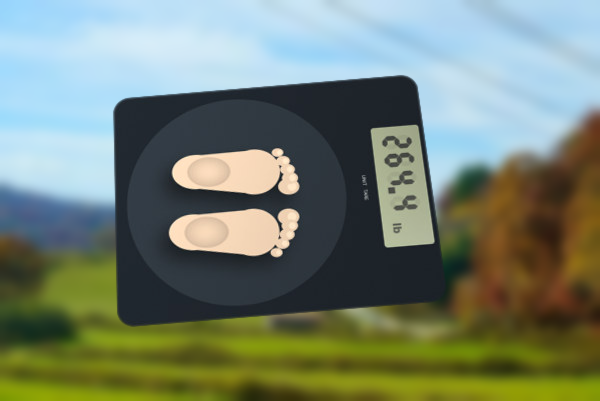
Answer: 264.4lb
